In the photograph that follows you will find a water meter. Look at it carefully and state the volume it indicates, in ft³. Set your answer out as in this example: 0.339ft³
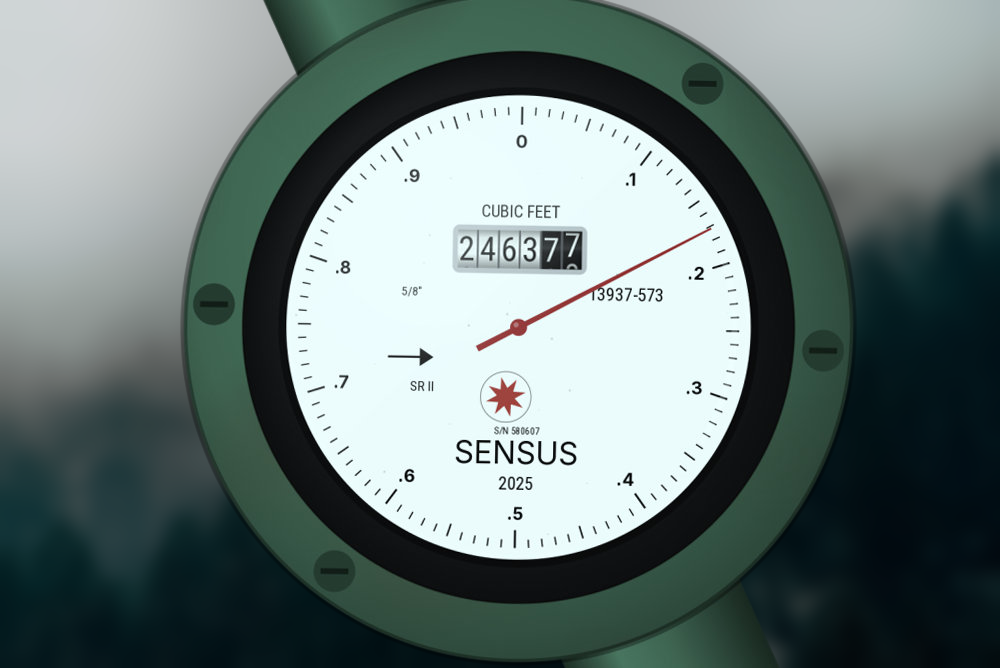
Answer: 246377.17ft³
